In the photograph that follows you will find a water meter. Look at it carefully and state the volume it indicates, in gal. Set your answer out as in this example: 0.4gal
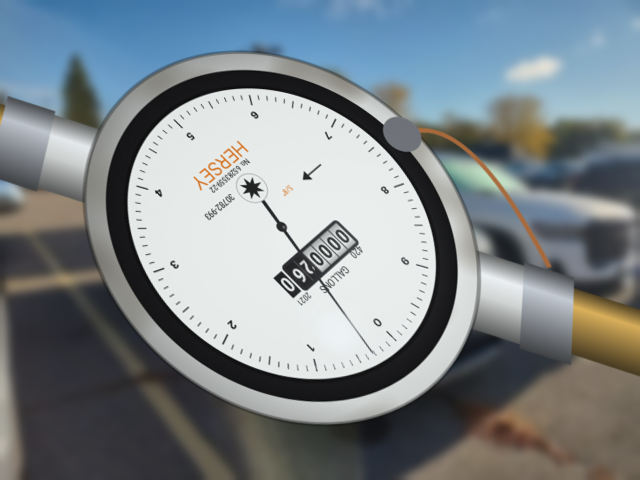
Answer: 260.3gal
